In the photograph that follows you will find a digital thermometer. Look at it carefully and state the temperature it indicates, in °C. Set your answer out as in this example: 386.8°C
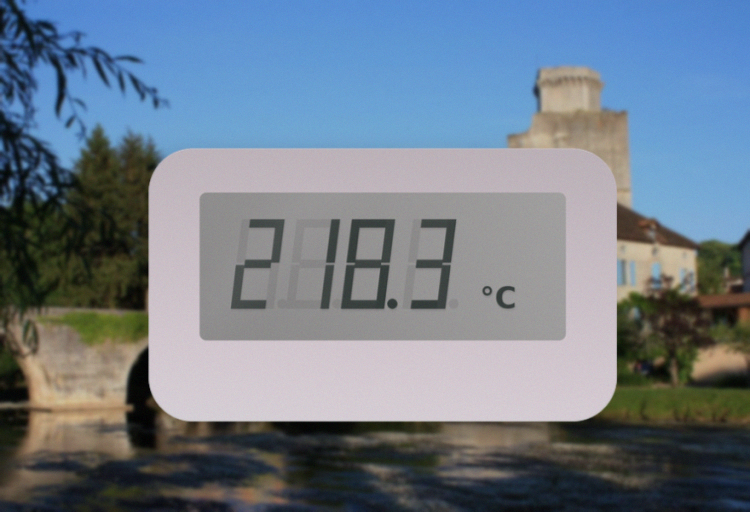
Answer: 218.3°C
